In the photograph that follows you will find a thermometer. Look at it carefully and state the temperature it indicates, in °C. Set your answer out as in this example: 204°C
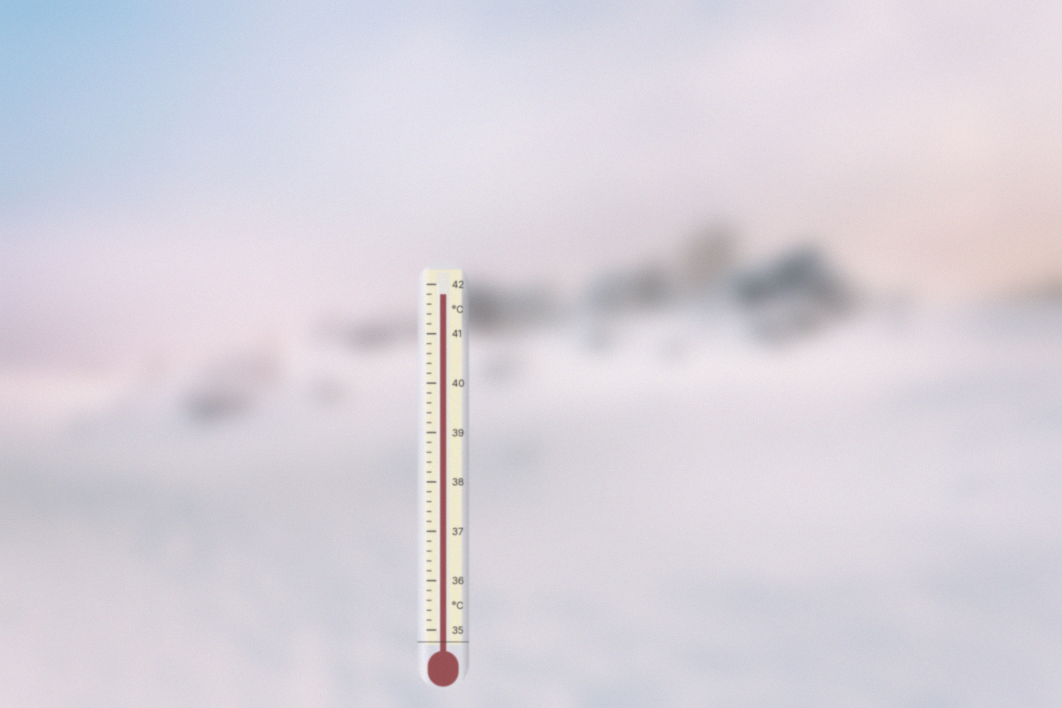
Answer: 41.8°C
